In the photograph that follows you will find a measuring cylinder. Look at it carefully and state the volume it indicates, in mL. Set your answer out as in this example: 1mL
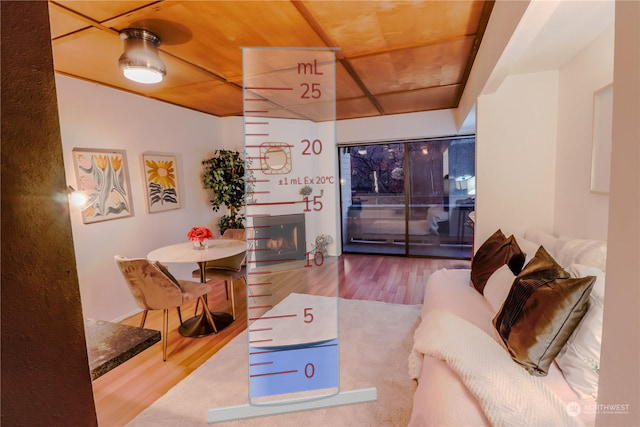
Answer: 2mL
